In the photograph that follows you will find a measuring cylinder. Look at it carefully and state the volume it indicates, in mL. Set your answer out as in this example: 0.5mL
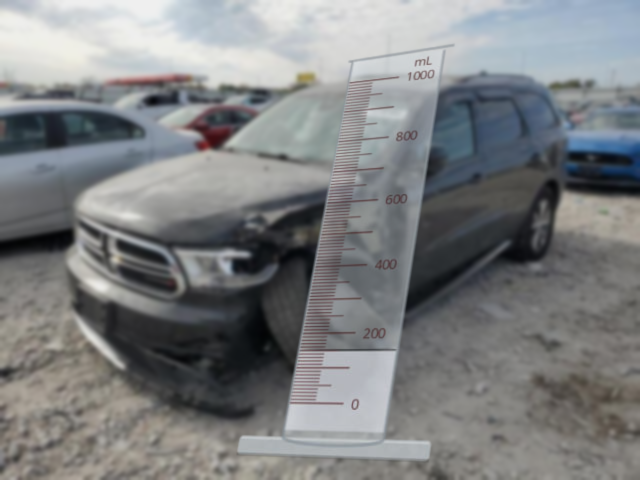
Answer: 150mL
